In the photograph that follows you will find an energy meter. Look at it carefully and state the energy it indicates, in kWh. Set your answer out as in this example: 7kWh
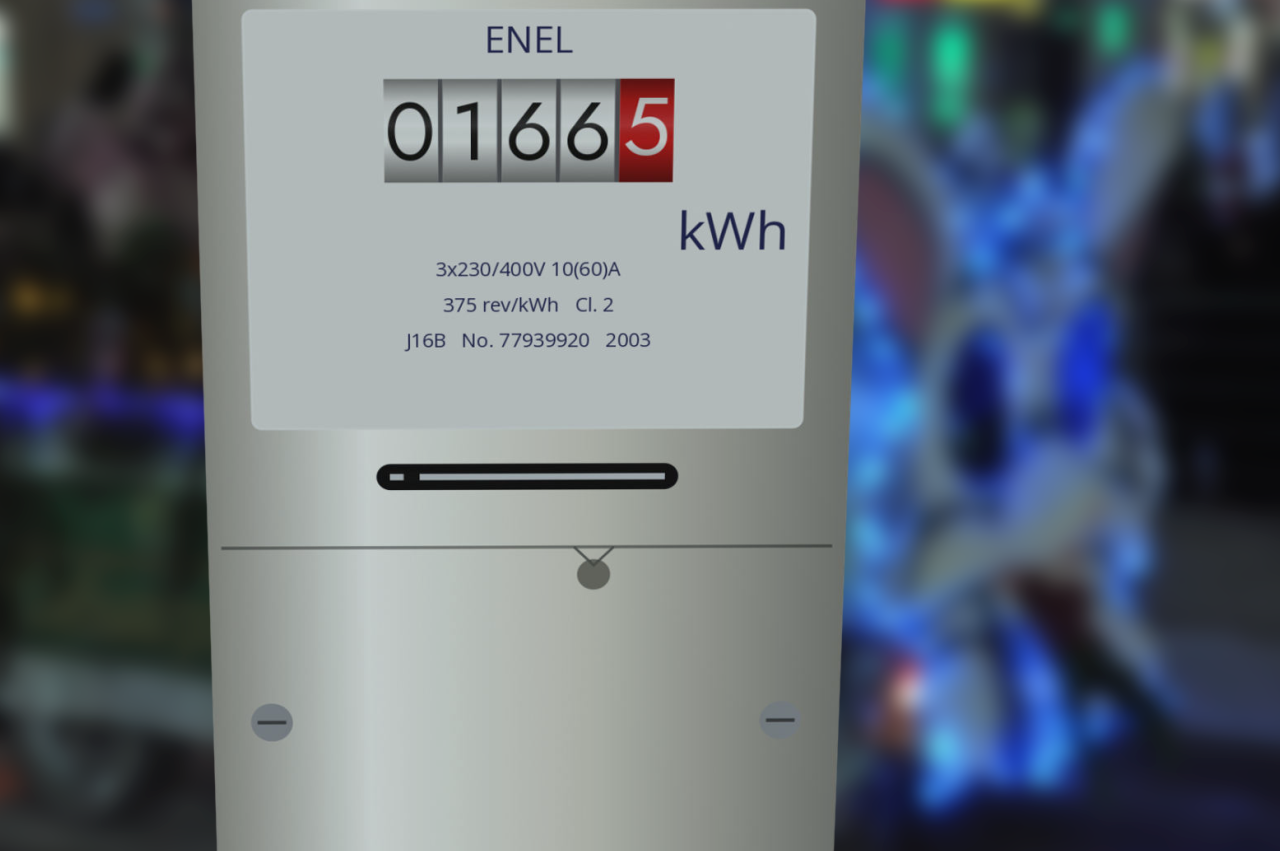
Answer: 166.5kWh
